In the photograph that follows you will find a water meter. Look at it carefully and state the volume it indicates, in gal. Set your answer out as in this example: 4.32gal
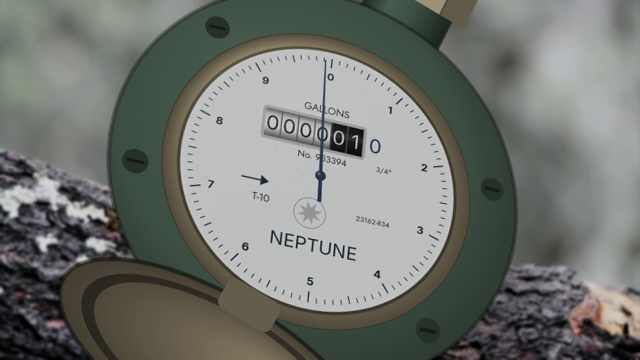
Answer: 9.9gal
